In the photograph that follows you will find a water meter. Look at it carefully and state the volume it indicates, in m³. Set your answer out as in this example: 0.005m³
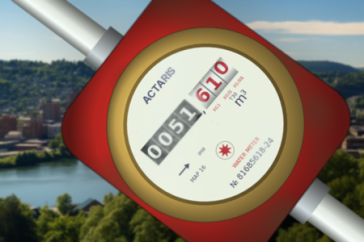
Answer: 51.610m³
